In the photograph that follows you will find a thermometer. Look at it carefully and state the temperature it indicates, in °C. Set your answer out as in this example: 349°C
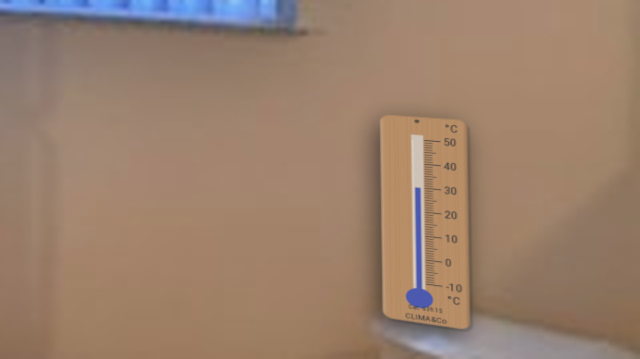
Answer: 30°C
